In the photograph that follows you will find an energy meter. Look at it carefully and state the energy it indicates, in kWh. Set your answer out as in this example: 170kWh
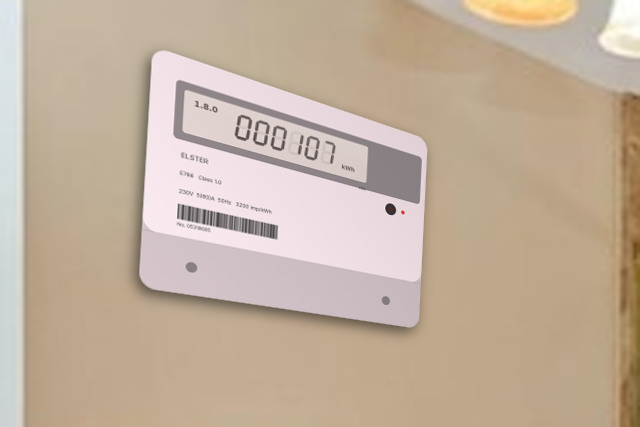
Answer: 107kWh
